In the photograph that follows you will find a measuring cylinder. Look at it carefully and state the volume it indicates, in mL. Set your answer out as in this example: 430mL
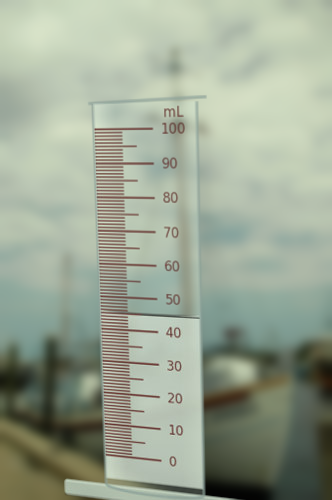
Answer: 45mL
